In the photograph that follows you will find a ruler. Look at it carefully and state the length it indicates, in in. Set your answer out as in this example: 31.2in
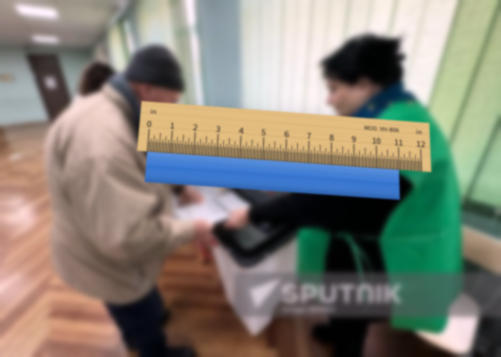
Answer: 11in
